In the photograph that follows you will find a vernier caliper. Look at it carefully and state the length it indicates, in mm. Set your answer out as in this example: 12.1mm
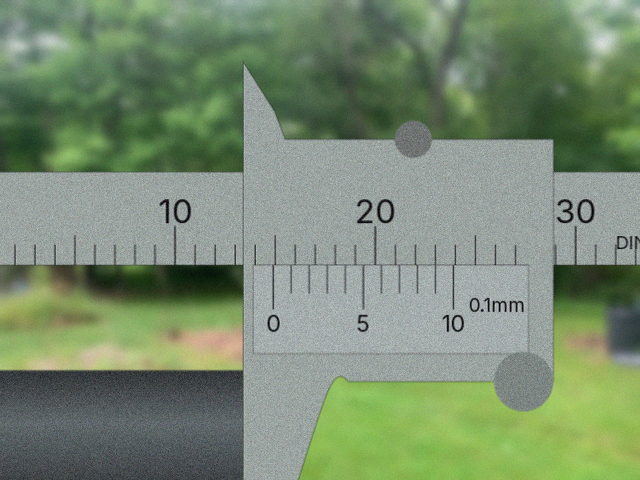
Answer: 14.9mm
